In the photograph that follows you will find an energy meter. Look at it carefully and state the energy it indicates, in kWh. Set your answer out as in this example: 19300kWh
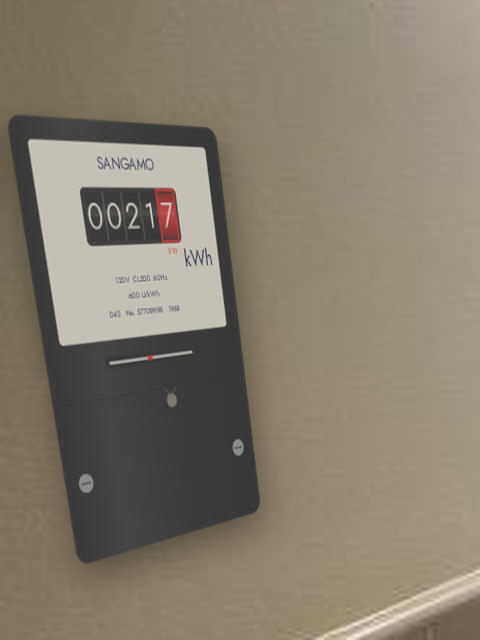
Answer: 21.7kWh
